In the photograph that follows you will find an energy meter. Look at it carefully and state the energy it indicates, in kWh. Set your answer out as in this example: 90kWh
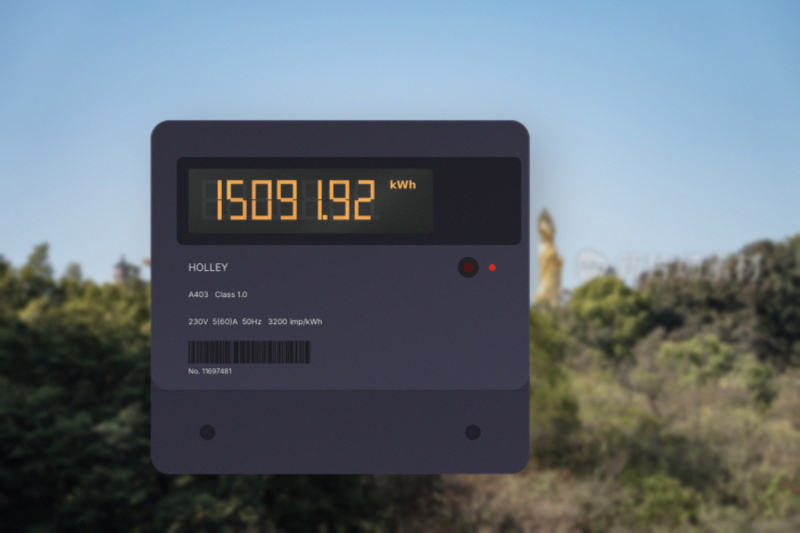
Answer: 15091.92kWh
